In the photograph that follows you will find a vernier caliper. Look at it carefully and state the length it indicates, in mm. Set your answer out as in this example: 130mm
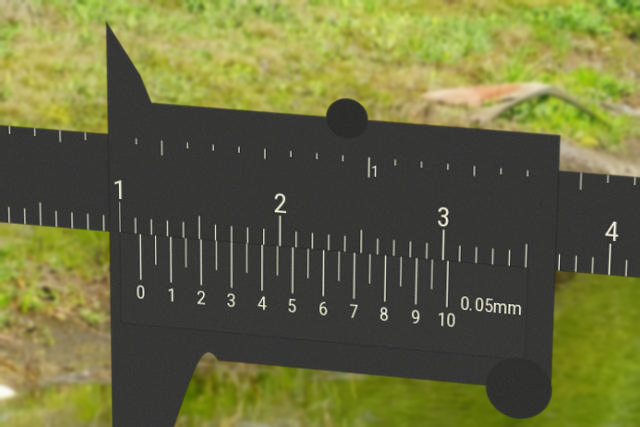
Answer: 11.3mm
